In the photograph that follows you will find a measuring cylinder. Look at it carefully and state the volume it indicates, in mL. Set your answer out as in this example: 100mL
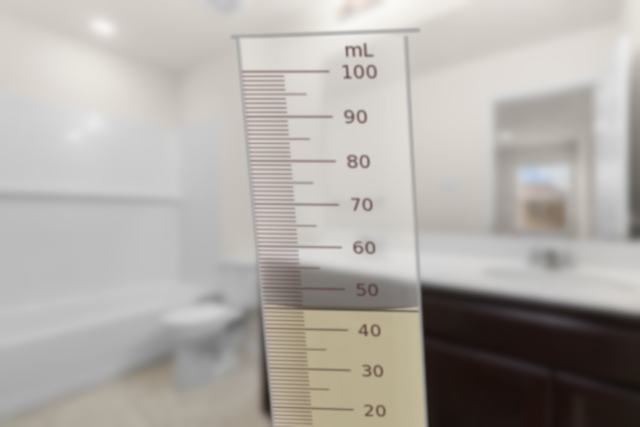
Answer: 45mL
